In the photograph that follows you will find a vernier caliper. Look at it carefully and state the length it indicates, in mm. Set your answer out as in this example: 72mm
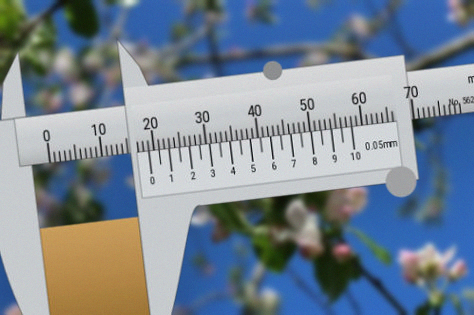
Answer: 19.0mm
